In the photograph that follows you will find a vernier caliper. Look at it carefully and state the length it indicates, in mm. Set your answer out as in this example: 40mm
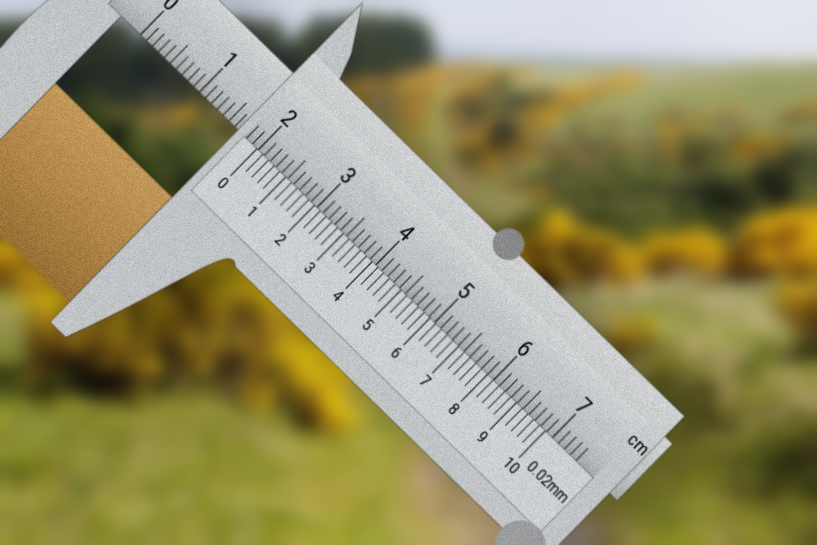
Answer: 19.8mm
